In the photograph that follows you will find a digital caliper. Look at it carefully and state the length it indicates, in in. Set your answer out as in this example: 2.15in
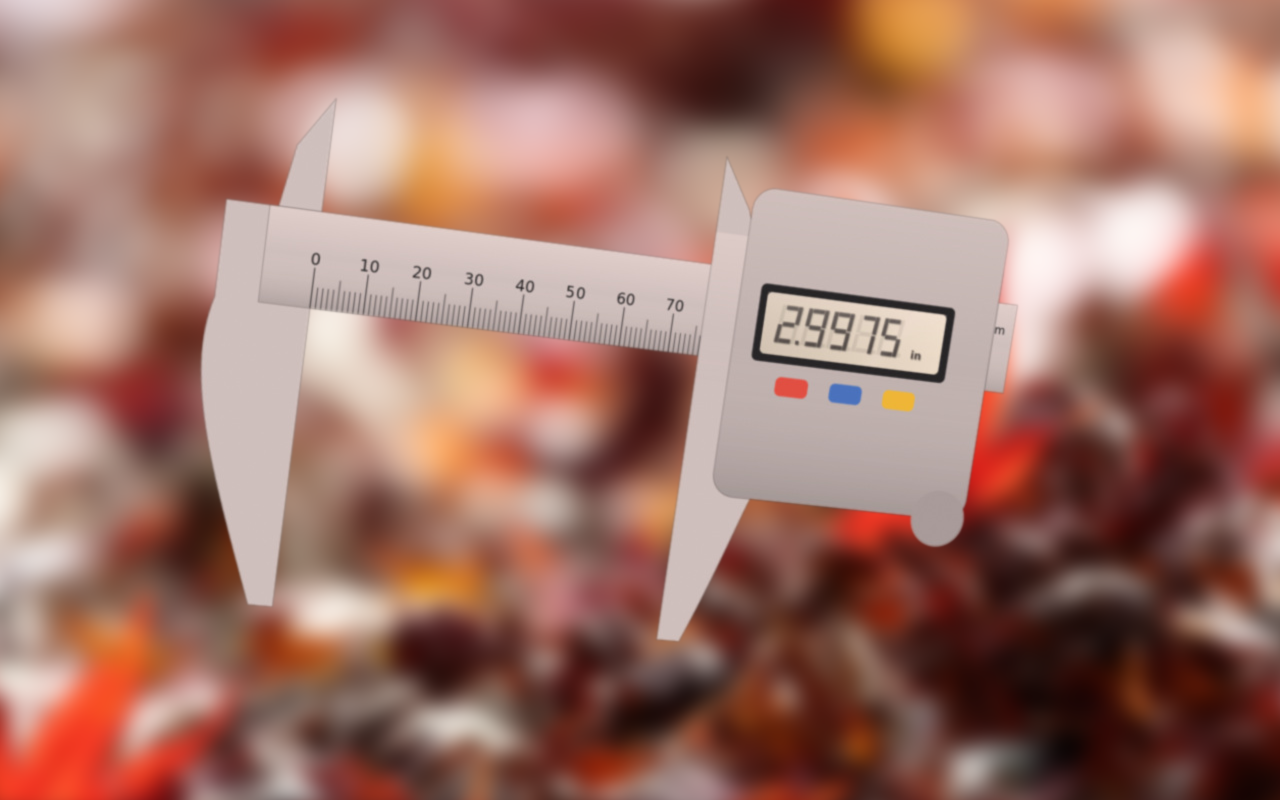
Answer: 2.9975in
